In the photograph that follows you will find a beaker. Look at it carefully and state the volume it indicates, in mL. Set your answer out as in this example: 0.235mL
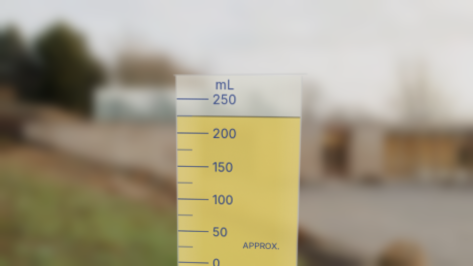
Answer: 225mL
